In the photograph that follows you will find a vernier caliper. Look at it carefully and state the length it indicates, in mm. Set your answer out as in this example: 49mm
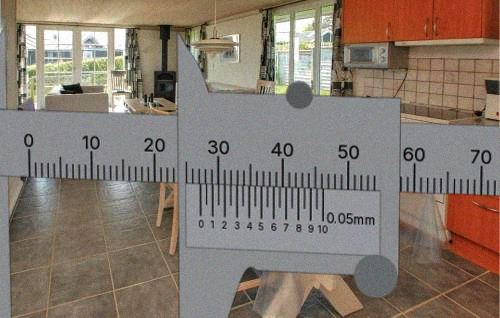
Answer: 27.2mm
